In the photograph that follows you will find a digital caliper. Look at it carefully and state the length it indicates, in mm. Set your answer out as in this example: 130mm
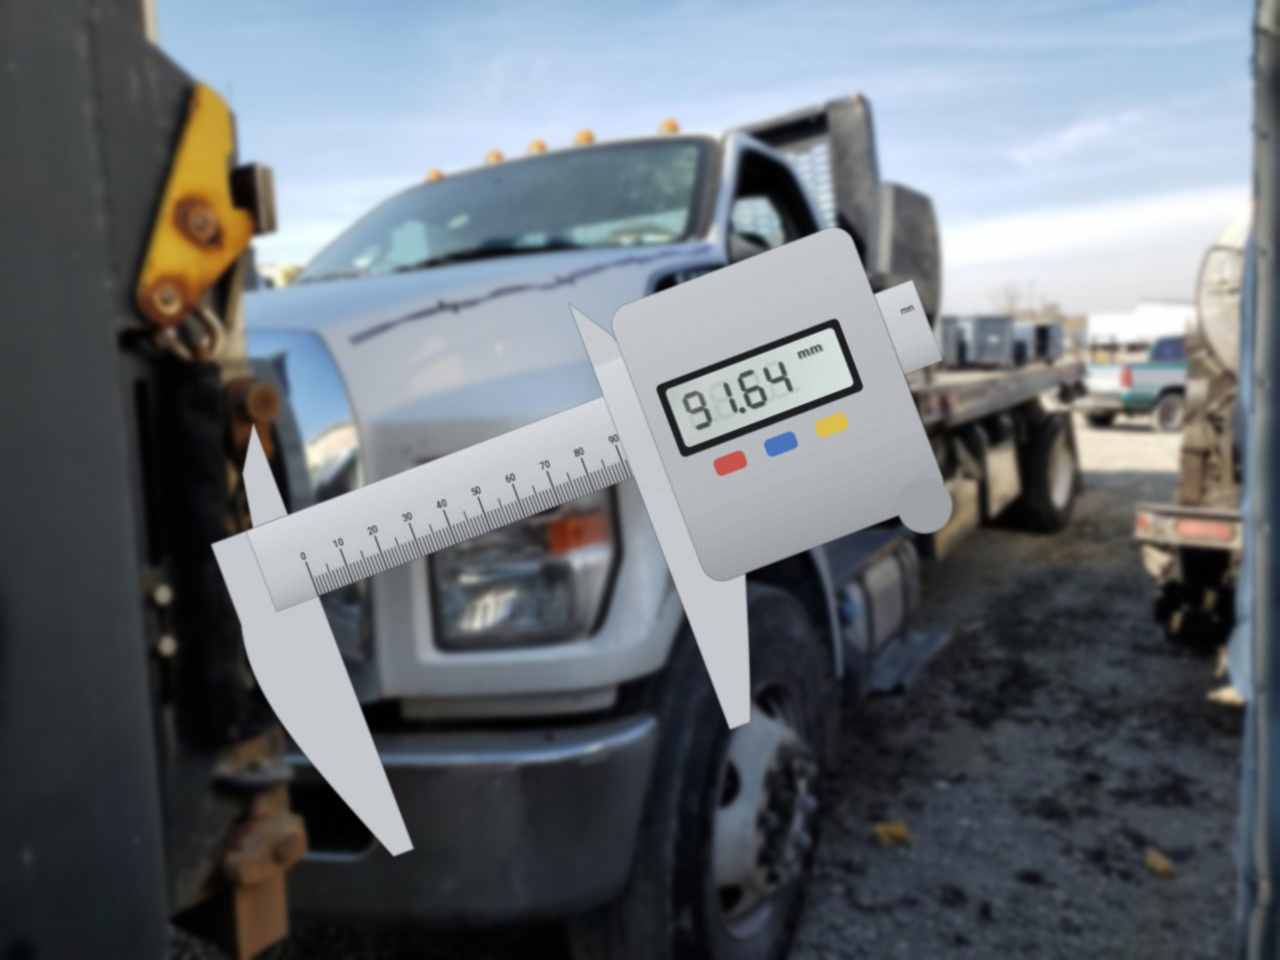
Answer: 91.64mm
